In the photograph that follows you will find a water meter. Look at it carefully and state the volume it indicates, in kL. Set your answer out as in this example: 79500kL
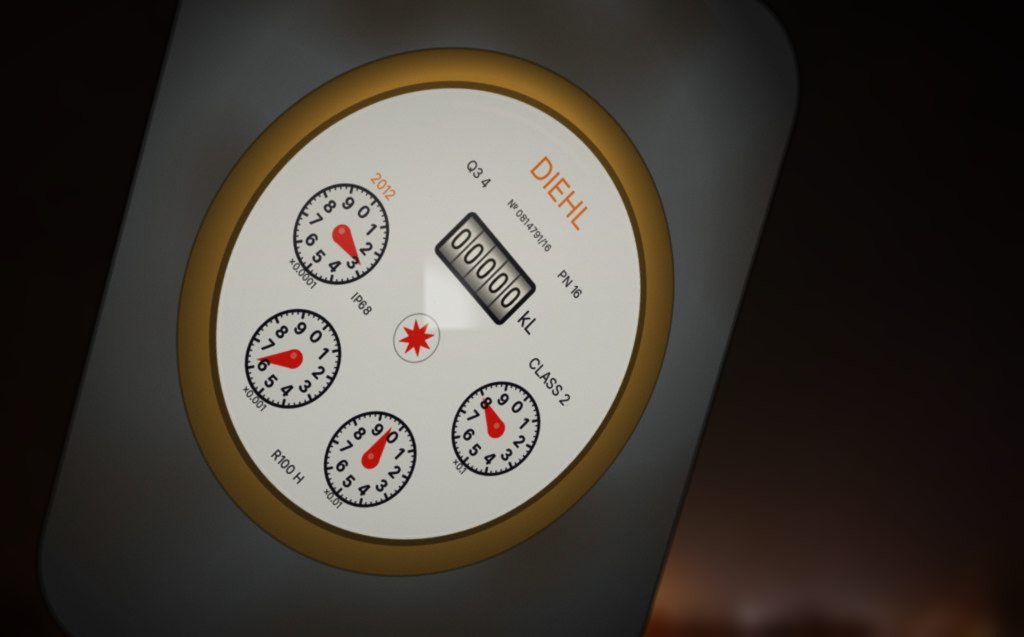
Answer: 0.7962kL
